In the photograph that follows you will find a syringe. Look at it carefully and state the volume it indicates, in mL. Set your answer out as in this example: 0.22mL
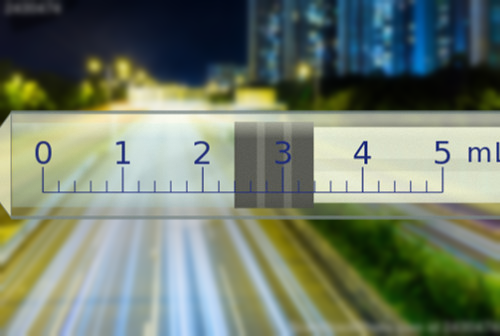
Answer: 2.4mL
